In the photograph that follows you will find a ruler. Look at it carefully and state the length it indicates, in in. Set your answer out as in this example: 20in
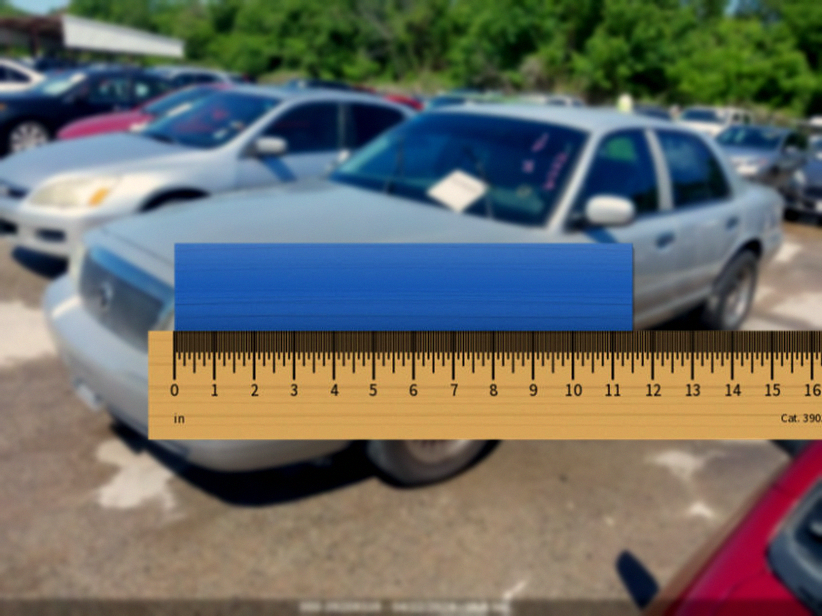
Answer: 11.5in
